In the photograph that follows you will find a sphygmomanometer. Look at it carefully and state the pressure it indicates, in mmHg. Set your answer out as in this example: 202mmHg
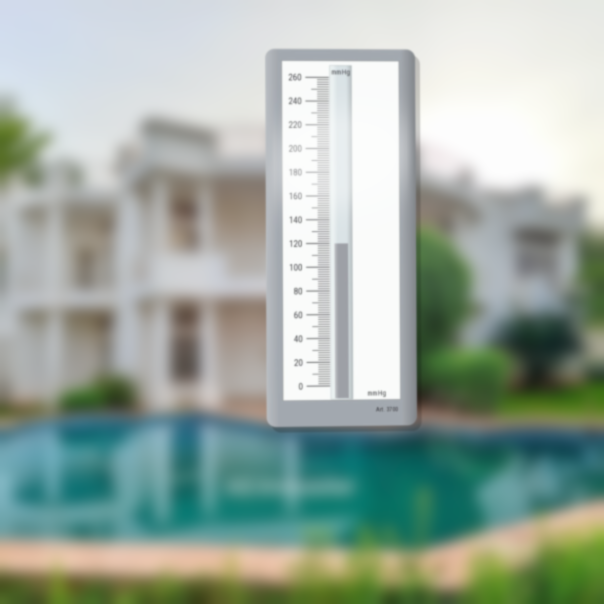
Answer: 120mmHg
